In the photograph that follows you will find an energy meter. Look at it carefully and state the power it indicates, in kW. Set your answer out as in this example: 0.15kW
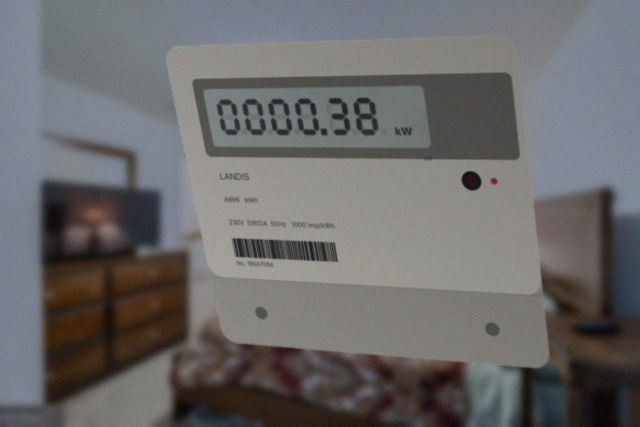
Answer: 0.38kW
